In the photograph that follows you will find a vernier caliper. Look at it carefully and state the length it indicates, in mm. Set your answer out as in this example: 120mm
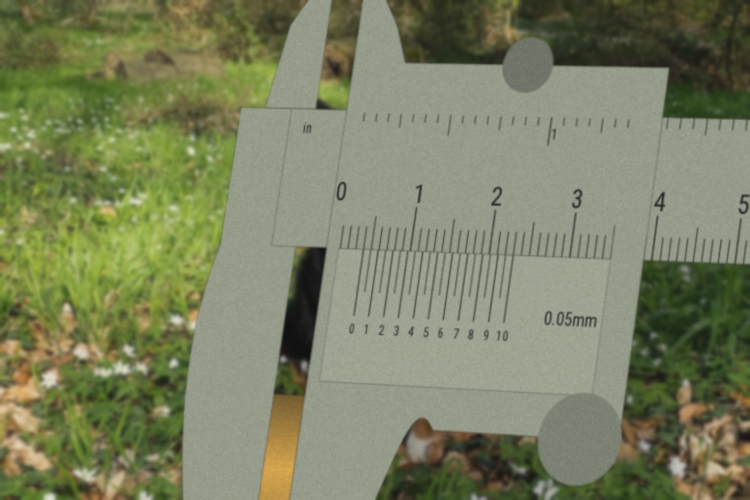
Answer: 4.0mm
